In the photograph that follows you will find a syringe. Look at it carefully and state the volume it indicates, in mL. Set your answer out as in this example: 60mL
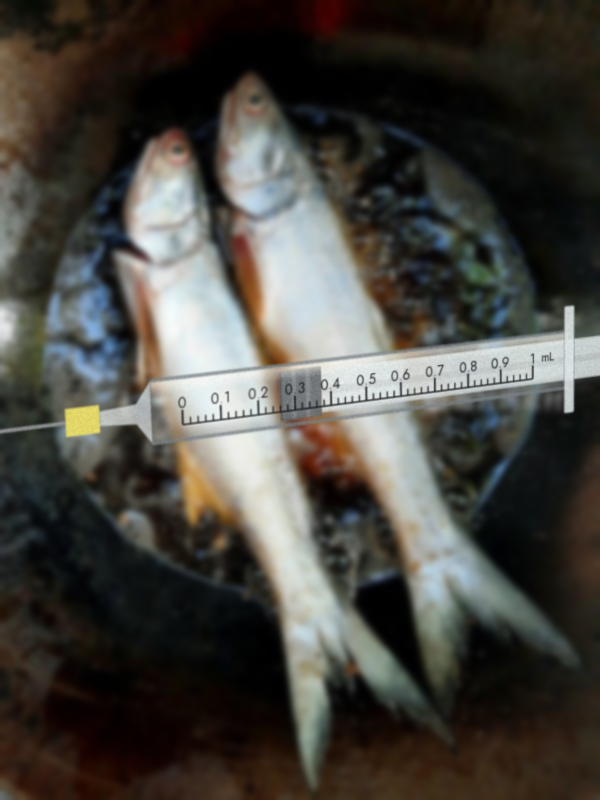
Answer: 0.26mL
